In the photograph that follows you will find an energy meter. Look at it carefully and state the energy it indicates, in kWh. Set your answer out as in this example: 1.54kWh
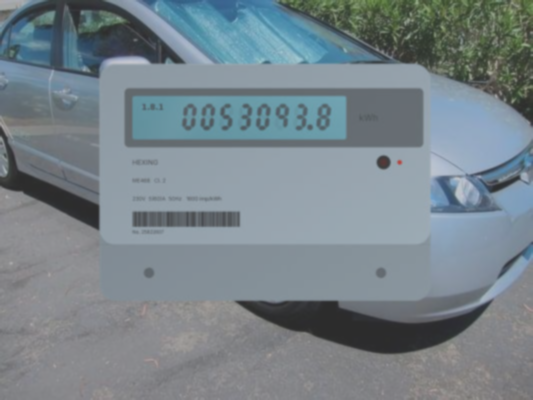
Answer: 53093.8kWh
